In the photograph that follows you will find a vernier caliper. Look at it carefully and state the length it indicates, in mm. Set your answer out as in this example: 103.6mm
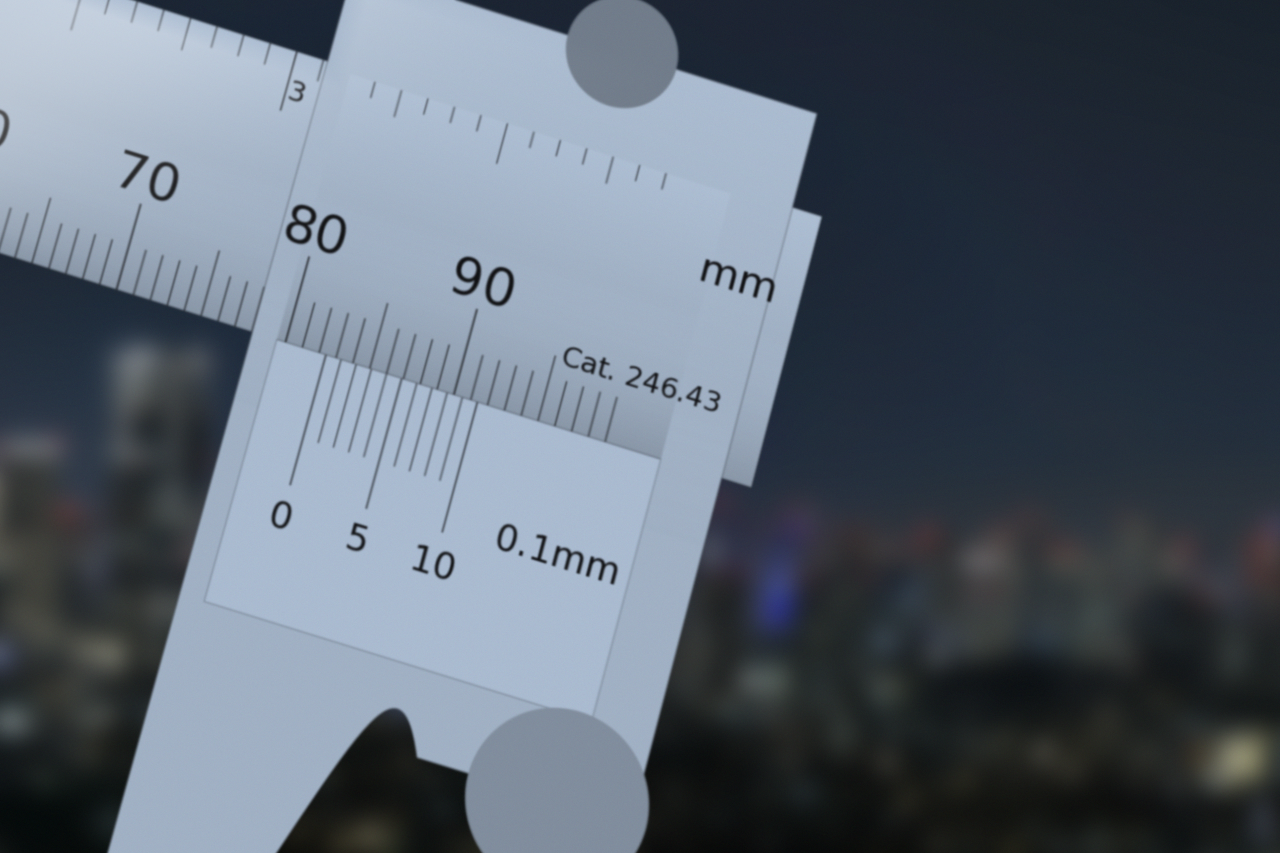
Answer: 82.4mm
